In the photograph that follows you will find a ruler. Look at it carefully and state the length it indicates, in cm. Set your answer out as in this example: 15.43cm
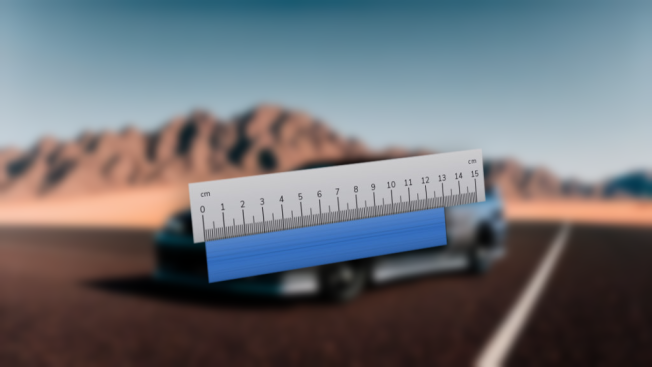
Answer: 13cm
